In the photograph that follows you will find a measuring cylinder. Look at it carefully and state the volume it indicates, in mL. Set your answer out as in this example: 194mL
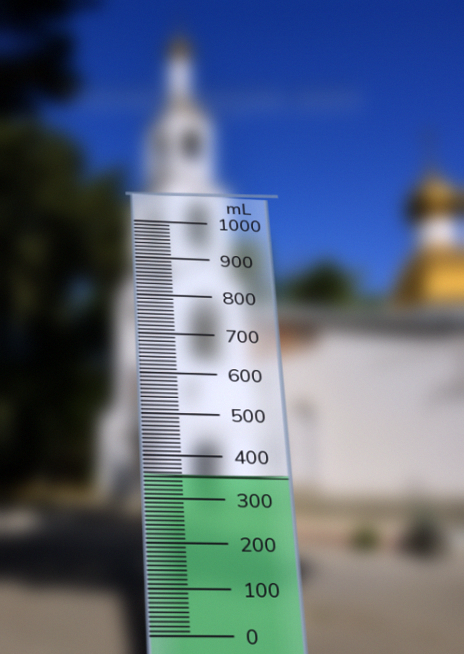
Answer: 350mL
